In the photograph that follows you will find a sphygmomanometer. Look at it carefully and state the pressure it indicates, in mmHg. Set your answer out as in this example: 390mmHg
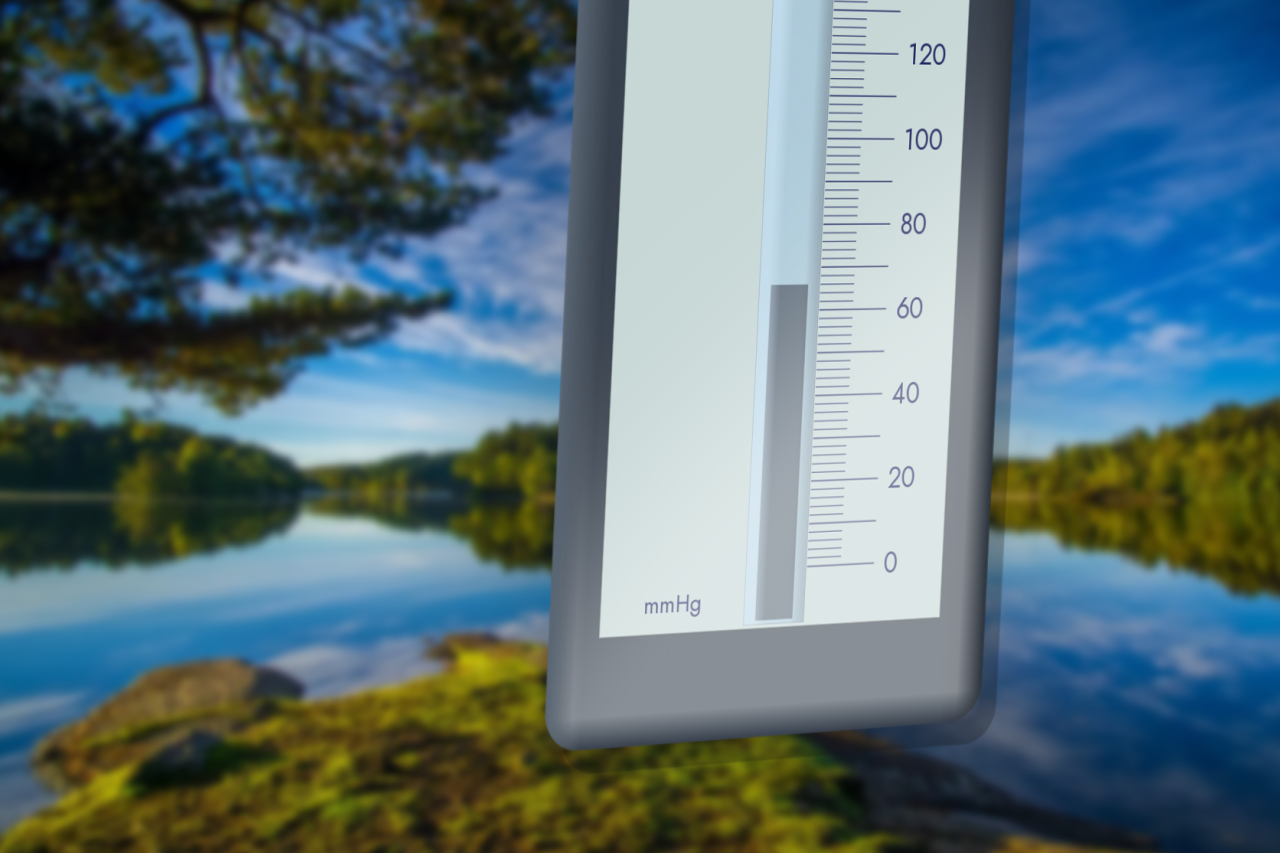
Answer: 66mmHg
